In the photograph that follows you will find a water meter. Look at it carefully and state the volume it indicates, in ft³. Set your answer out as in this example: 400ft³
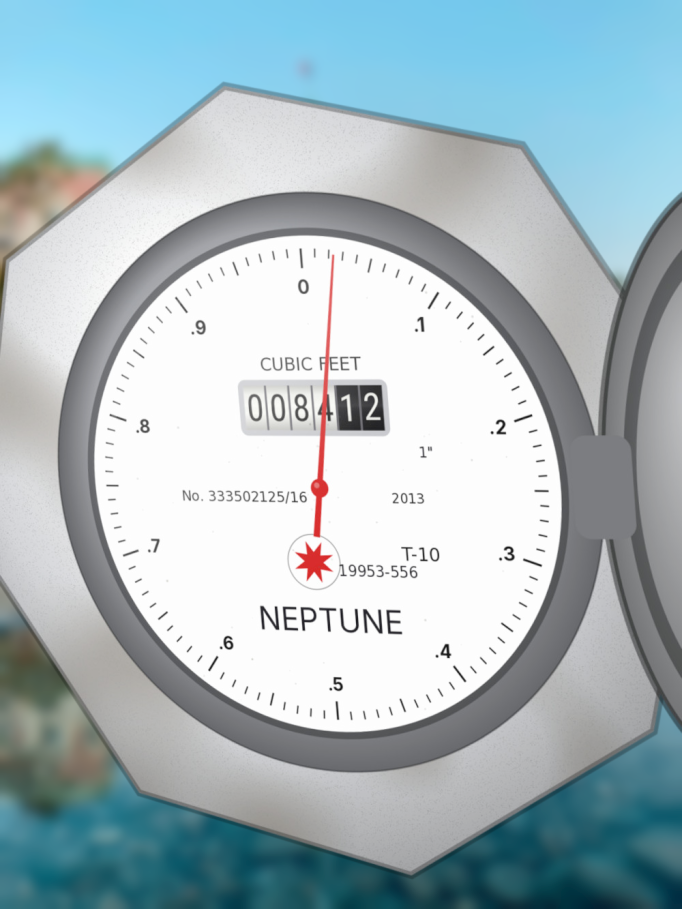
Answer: 8412.02ft³
